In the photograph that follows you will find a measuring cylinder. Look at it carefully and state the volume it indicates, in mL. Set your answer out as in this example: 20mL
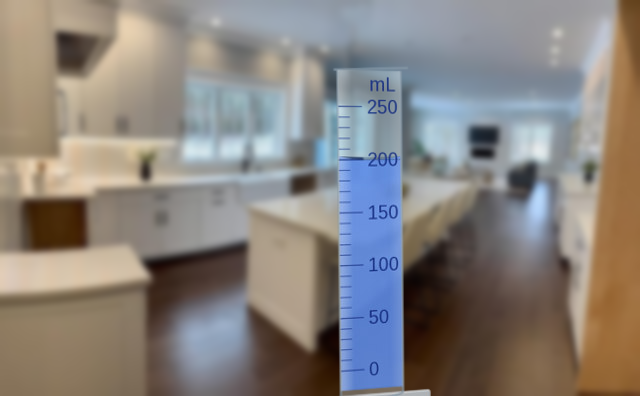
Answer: 200mL
